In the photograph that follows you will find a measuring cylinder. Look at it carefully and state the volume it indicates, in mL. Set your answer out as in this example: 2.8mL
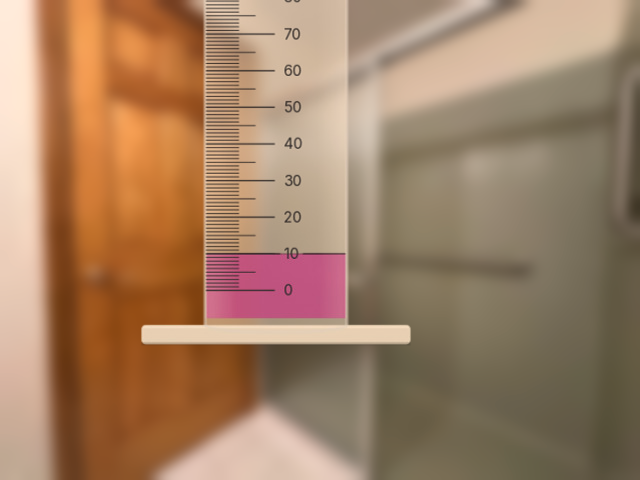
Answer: 10mL
